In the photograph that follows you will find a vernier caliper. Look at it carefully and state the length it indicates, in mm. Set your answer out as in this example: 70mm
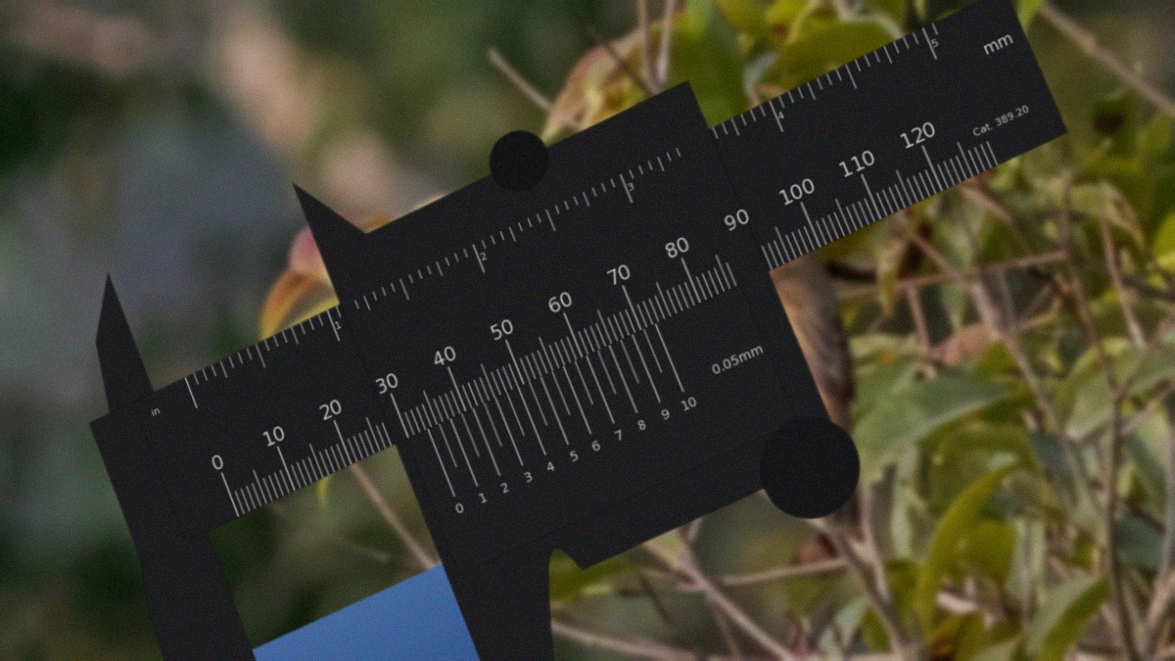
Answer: 33.4mm
